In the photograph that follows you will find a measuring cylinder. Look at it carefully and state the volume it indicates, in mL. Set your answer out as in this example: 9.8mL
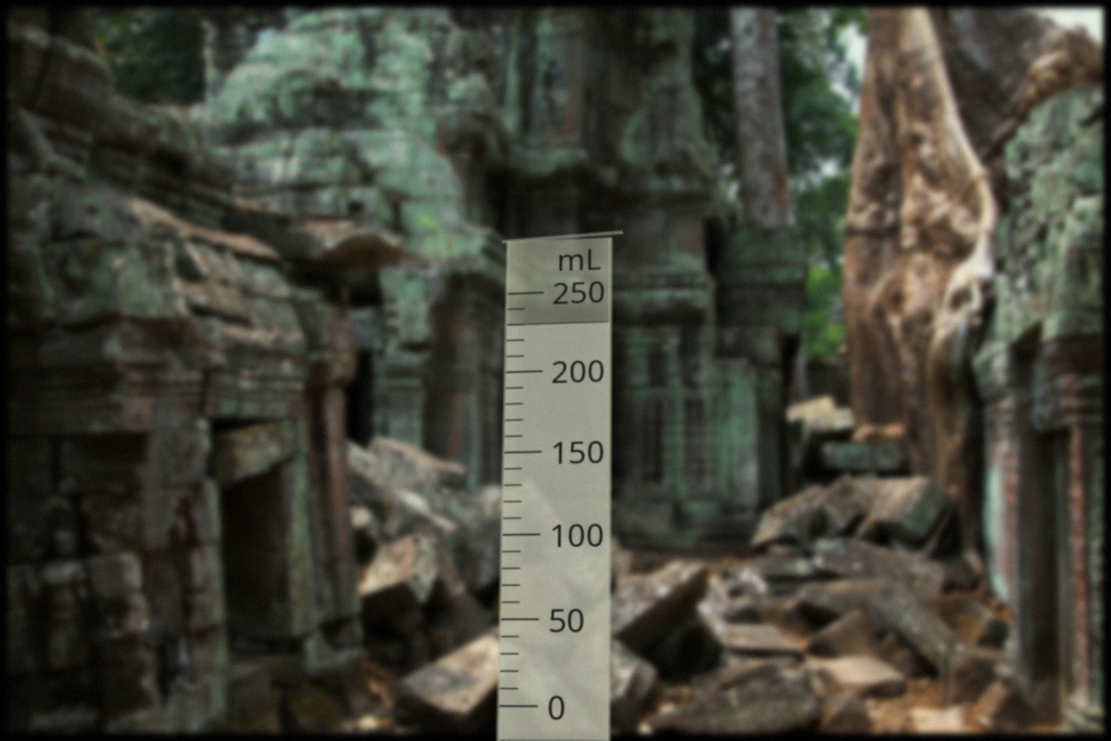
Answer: 230mL
